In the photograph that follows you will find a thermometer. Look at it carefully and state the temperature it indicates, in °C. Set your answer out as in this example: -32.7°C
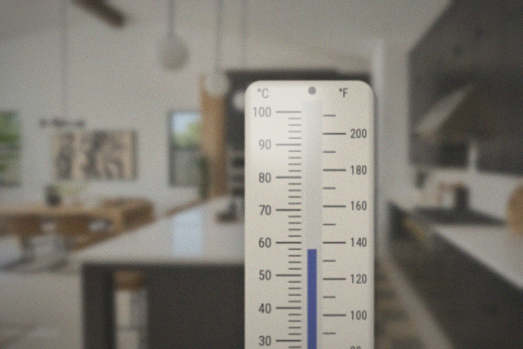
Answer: 58°C
